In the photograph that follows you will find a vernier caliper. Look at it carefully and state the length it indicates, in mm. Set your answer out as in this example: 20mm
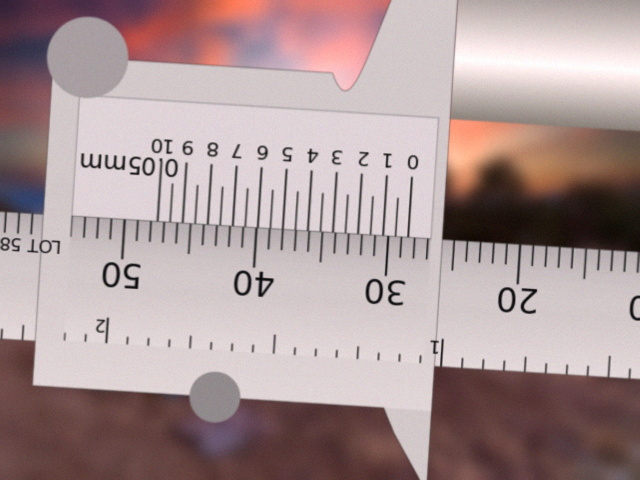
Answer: 28.5mm
